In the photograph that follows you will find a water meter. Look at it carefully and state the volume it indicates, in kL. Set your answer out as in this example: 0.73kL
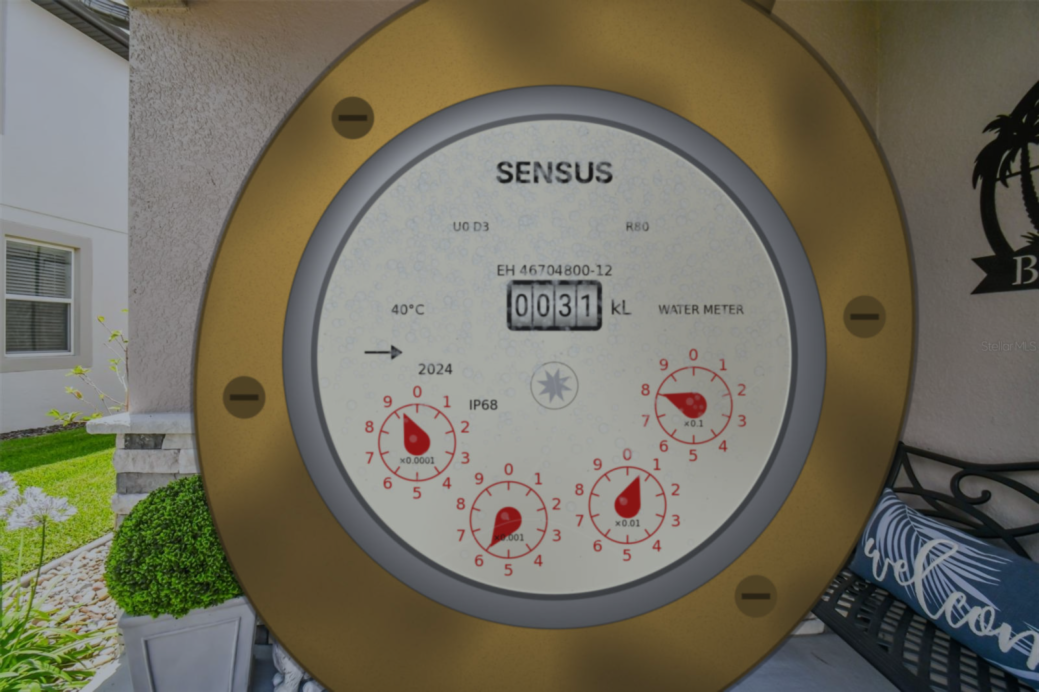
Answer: 31.8059kL
